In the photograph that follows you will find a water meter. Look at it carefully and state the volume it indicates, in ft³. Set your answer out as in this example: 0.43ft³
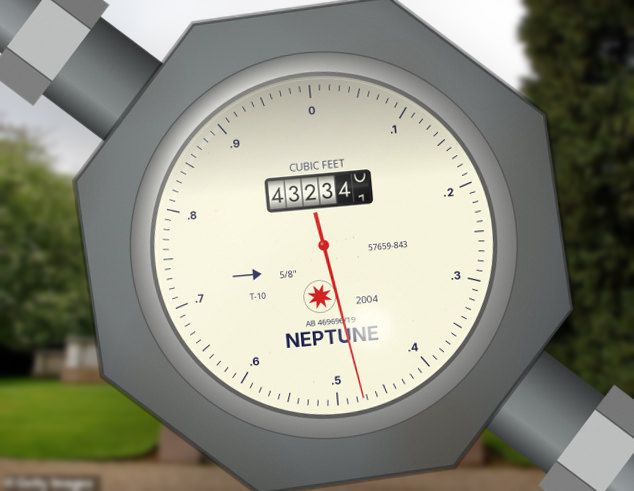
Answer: 432340.47ft³
